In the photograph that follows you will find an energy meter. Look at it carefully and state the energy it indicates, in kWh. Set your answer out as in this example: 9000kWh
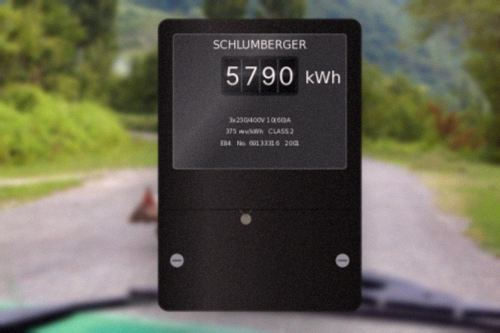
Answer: 5790kWh
